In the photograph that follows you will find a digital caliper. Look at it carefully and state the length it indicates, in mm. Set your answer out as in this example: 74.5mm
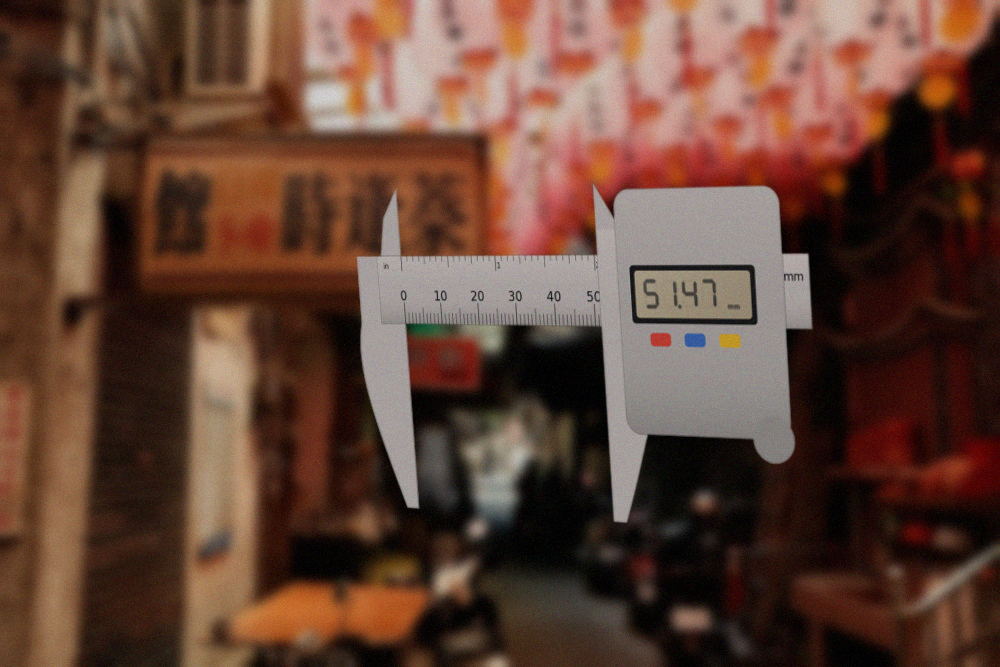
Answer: 51.47mm
